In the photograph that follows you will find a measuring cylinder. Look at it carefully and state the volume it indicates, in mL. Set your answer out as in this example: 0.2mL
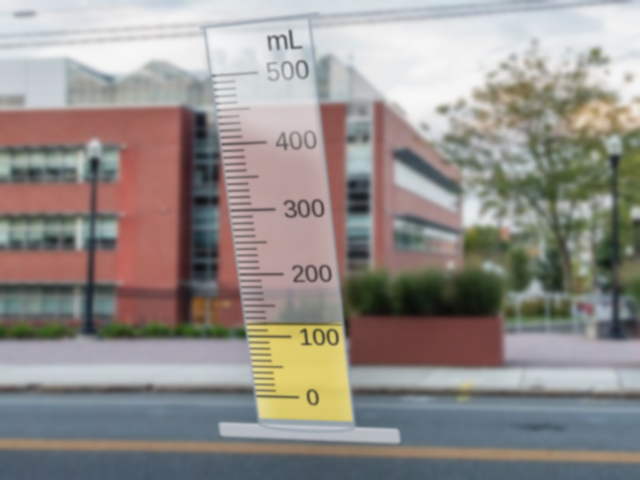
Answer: 120mL
